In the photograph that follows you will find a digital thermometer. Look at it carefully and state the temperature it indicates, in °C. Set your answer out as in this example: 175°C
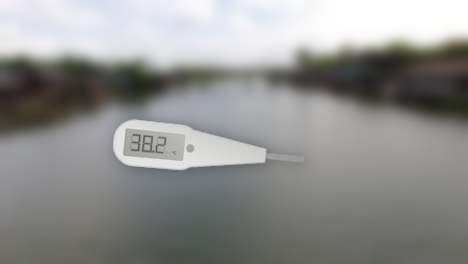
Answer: 38.2°C
